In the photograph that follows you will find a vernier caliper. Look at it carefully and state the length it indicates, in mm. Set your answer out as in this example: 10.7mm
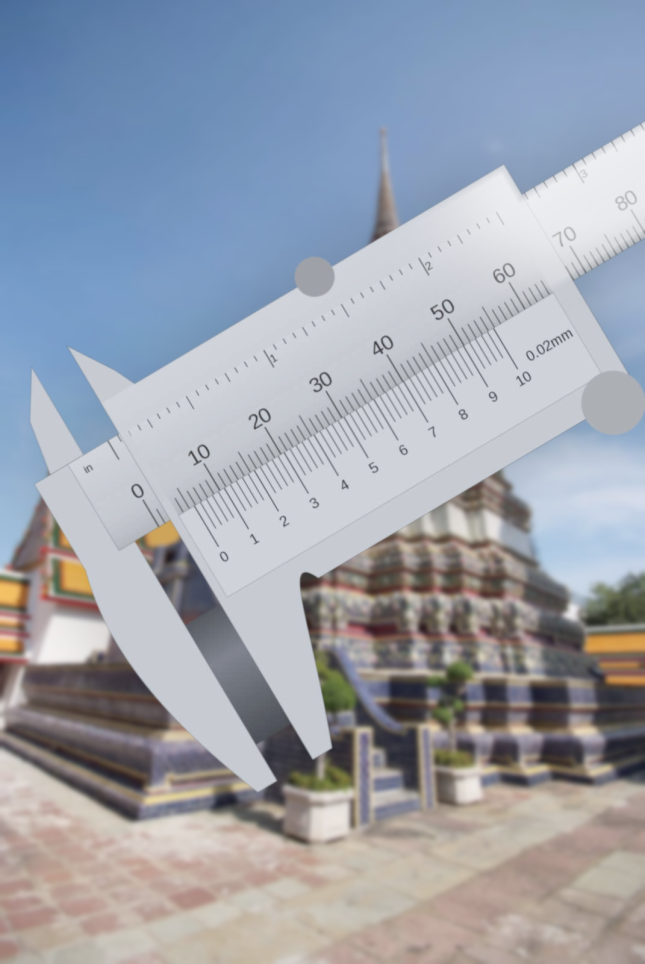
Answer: 5.8mm
